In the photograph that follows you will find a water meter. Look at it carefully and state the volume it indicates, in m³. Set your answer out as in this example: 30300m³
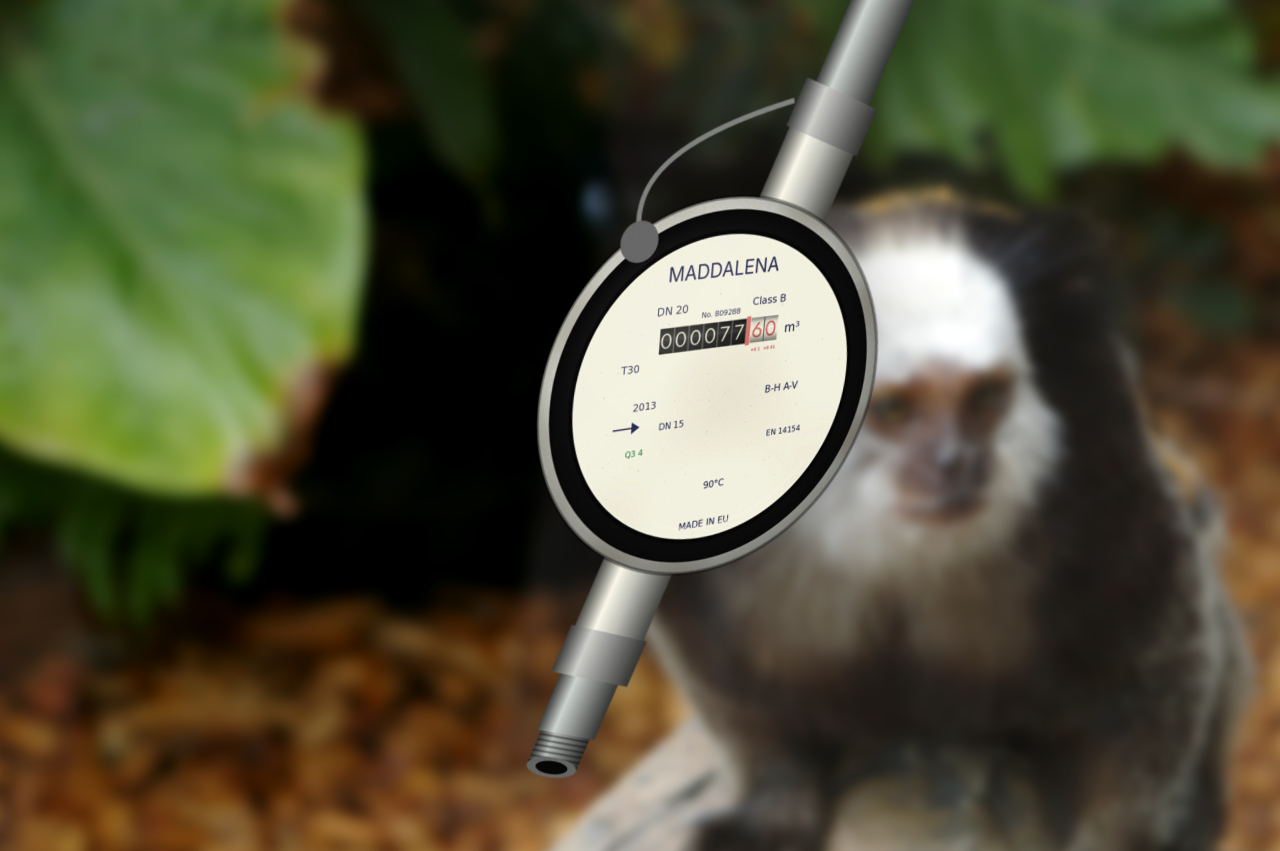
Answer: 77.60m³
